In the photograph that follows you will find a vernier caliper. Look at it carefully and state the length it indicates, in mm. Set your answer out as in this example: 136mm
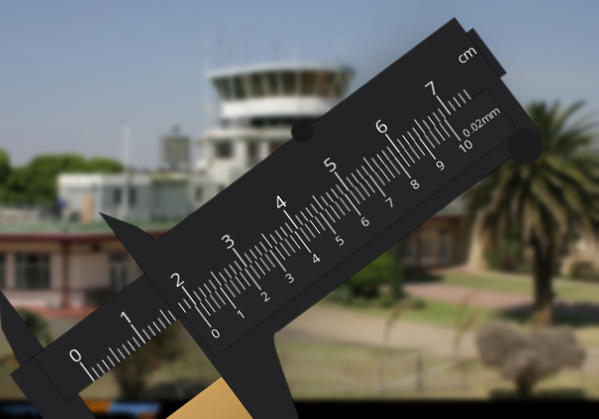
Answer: 19.8mm
